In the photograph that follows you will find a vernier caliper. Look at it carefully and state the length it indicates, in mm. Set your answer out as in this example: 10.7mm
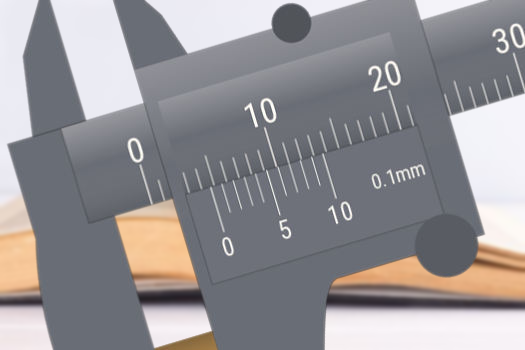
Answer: 4.7mm
